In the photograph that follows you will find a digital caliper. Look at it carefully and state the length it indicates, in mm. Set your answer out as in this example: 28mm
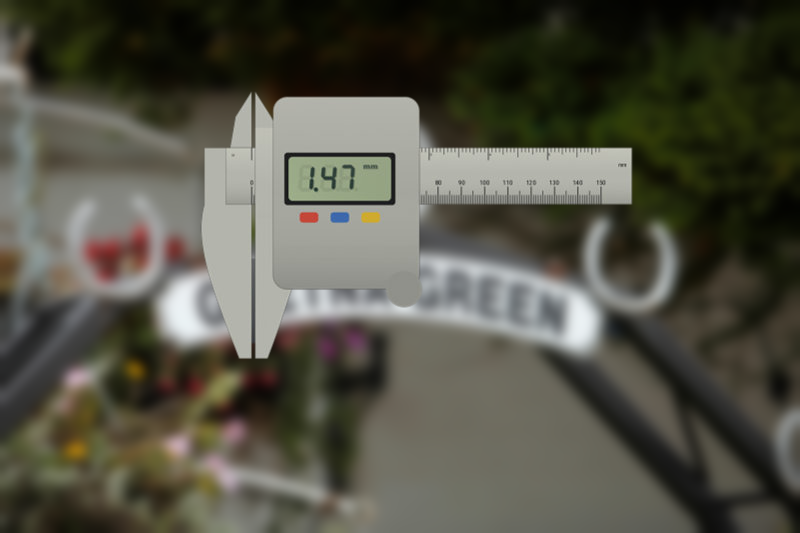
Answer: 1.47mm
